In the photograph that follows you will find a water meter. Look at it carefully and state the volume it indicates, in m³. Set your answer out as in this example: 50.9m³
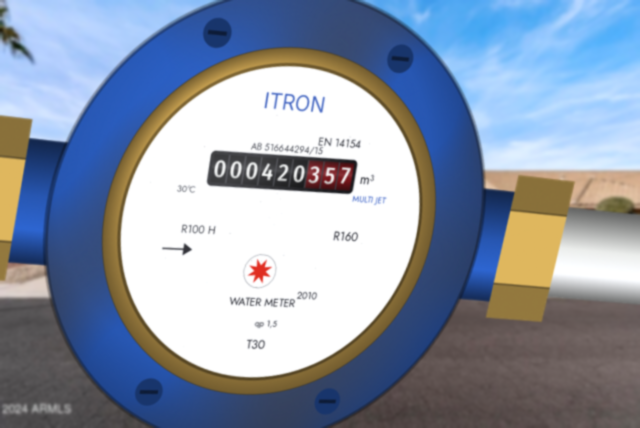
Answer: 420.357m³
